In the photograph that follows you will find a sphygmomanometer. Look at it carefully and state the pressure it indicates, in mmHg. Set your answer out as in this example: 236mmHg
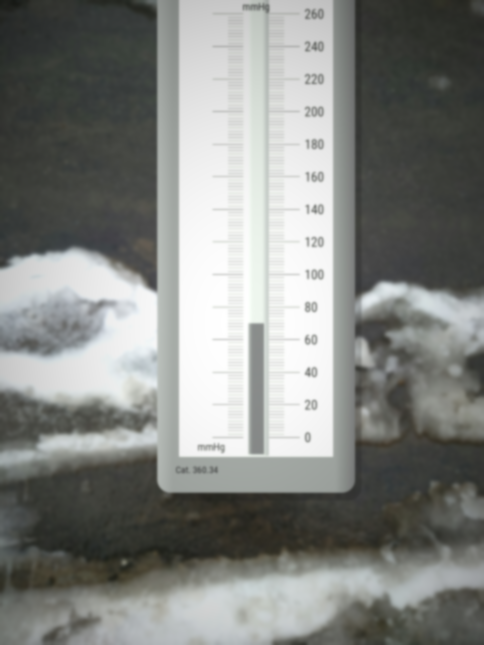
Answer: 70mmHg
